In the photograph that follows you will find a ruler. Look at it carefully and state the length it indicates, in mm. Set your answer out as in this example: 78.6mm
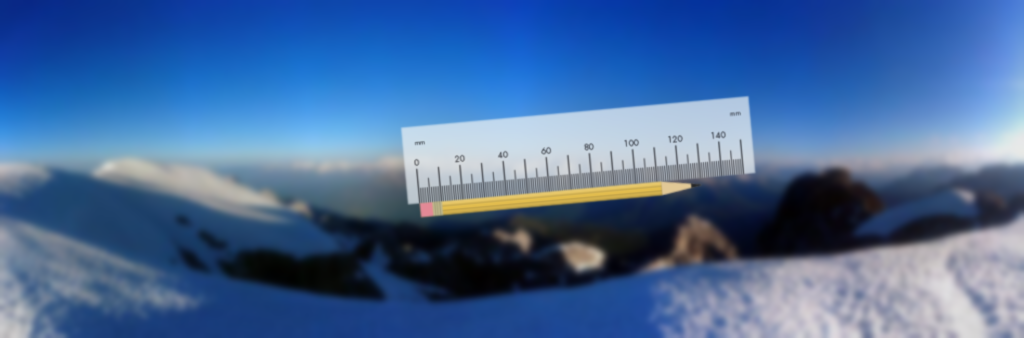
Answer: 130mm
